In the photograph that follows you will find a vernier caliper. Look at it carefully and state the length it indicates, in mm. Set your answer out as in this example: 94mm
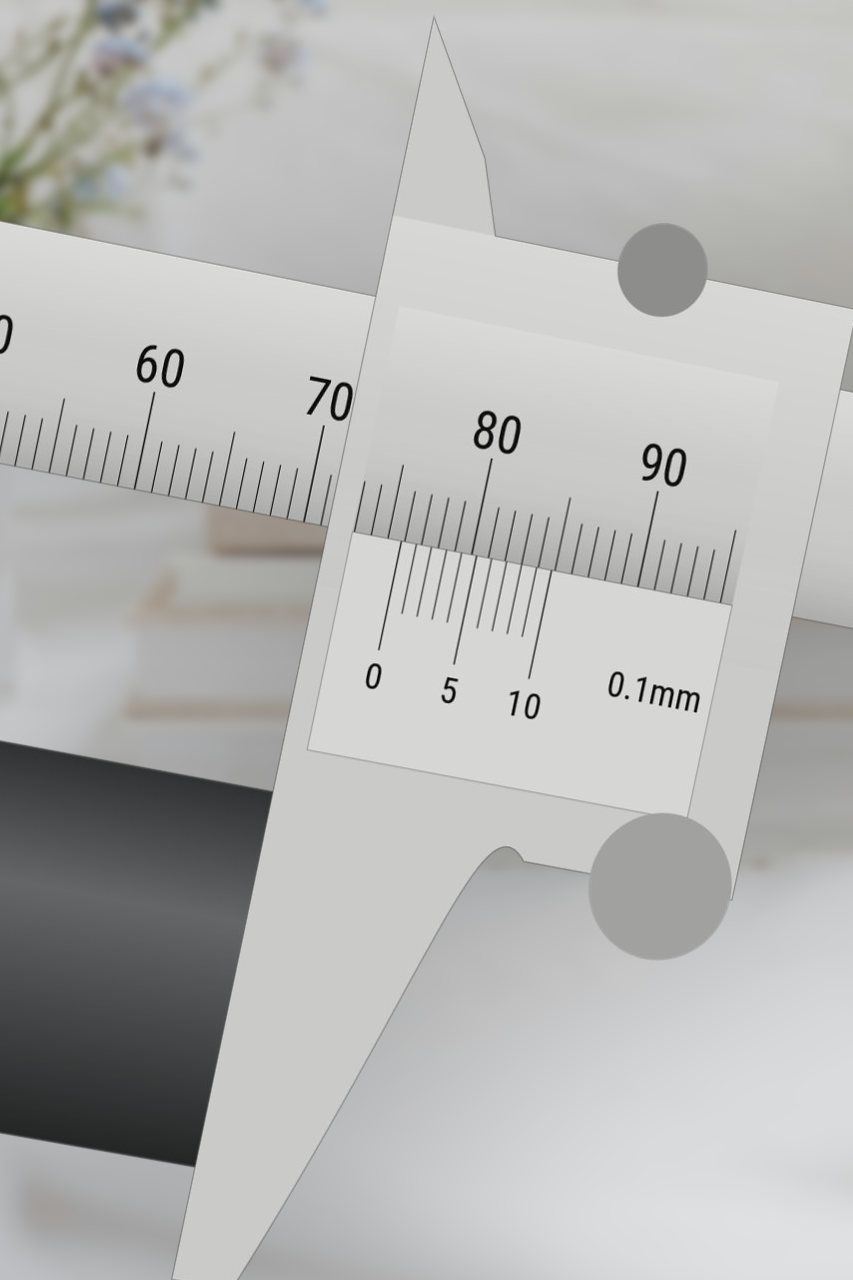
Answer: 75.8mm
